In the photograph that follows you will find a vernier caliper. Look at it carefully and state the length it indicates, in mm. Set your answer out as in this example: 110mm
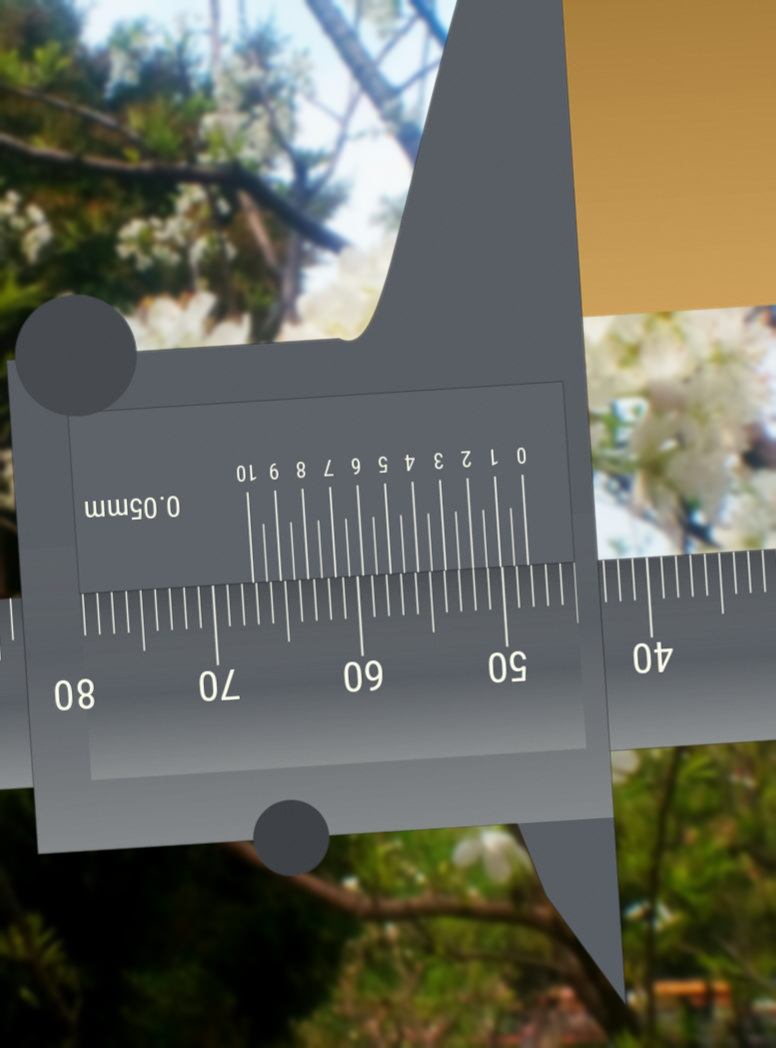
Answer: 48.2mm
